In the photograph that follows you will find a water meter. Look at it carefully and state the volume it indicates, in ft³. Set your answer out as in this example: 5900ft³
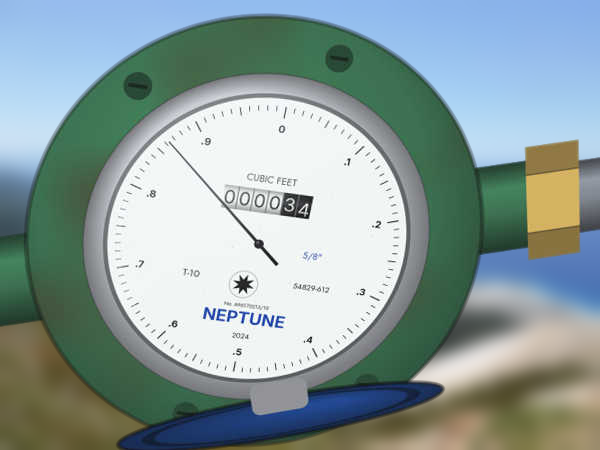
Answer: 33.86ft³
